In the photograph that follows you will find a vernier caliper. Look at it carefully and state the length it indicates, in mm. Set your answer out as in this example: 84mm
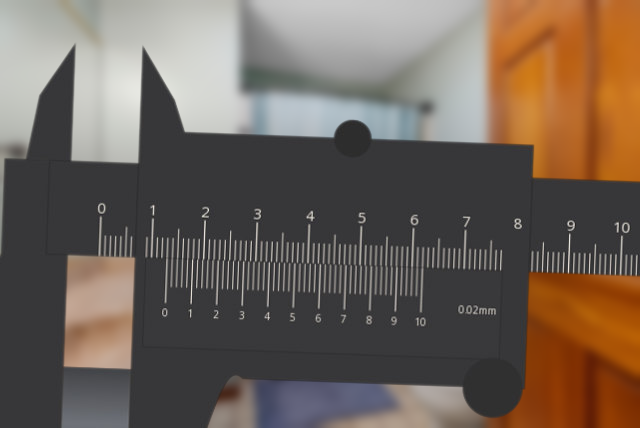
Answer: 13.0mm
